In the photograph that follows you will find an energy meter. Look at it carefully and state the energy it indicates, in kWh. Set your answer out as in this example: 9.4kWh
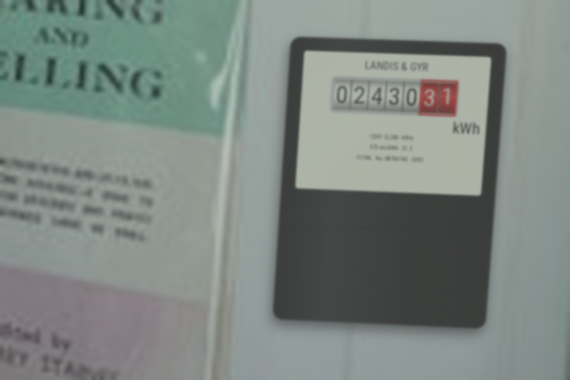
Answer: 2430.31kWh
